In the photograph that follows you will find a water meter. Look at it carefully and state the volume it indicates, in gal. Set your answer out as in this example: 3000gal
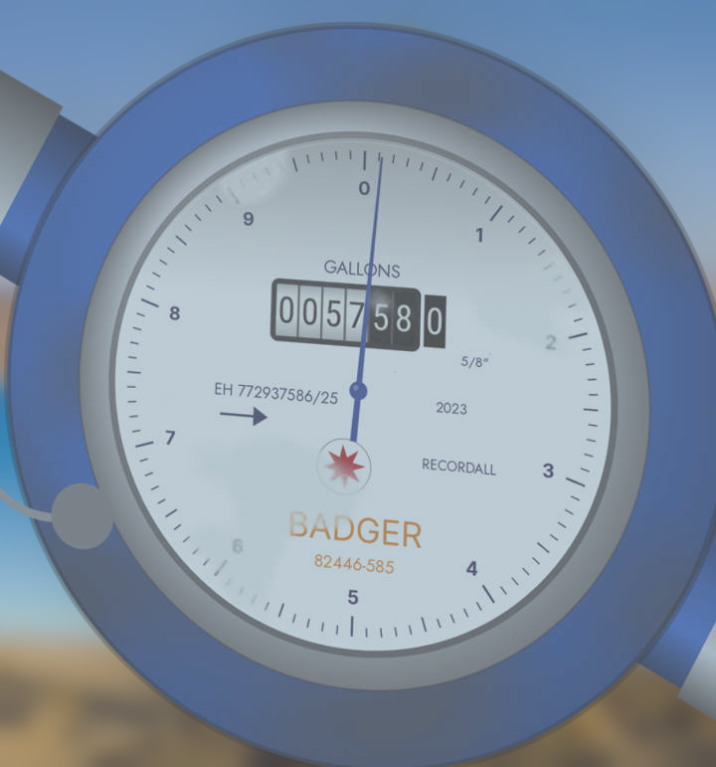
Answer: 57580.1gal
